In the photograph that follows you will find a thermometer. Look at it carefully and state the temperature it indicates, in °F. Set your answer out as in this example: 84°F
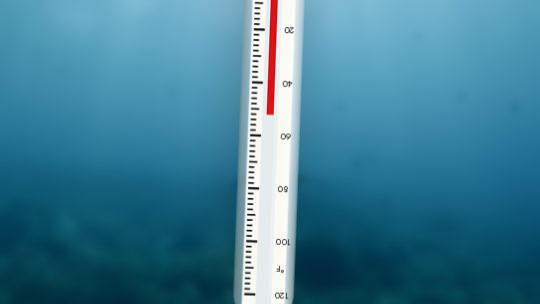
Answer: 52°F
